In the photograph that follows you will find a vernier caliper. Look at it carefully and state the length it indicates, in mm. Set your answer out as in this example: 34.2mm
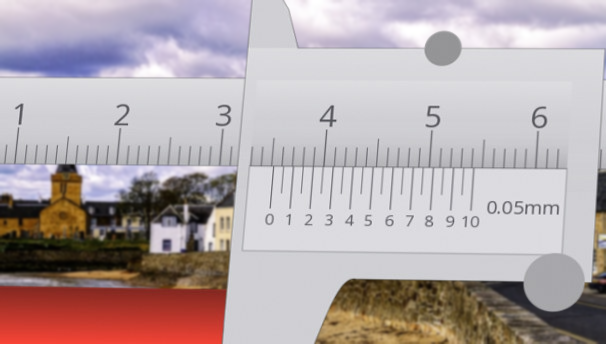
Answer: 35.2mm
